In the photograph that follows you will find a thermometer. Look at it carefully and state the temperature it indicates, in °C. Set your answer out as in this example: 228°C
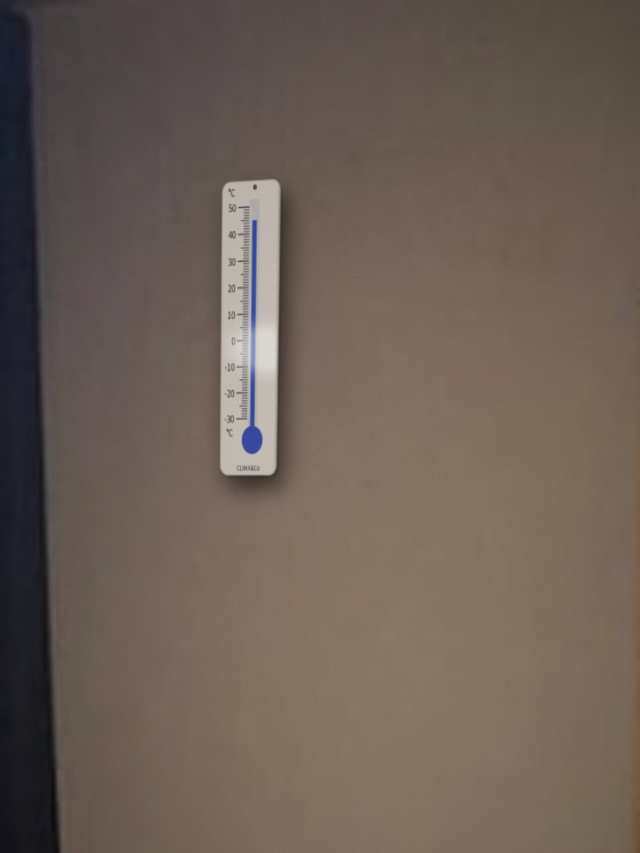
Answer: 45°C
